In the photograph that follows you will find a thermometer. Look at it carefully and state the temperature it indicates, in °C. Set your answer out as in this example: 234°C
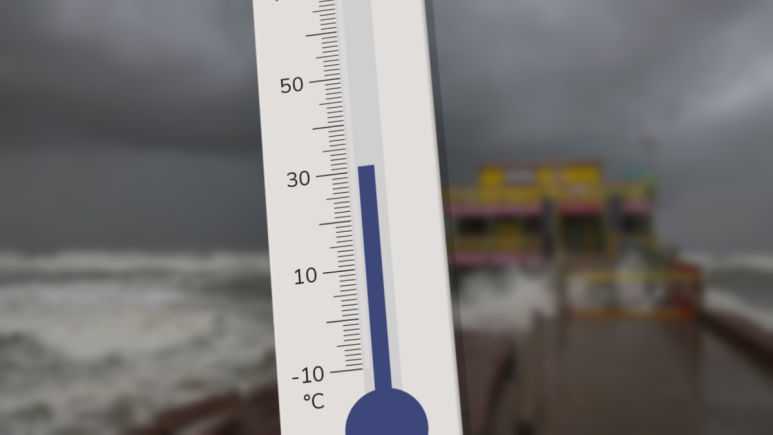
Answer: 31°C
